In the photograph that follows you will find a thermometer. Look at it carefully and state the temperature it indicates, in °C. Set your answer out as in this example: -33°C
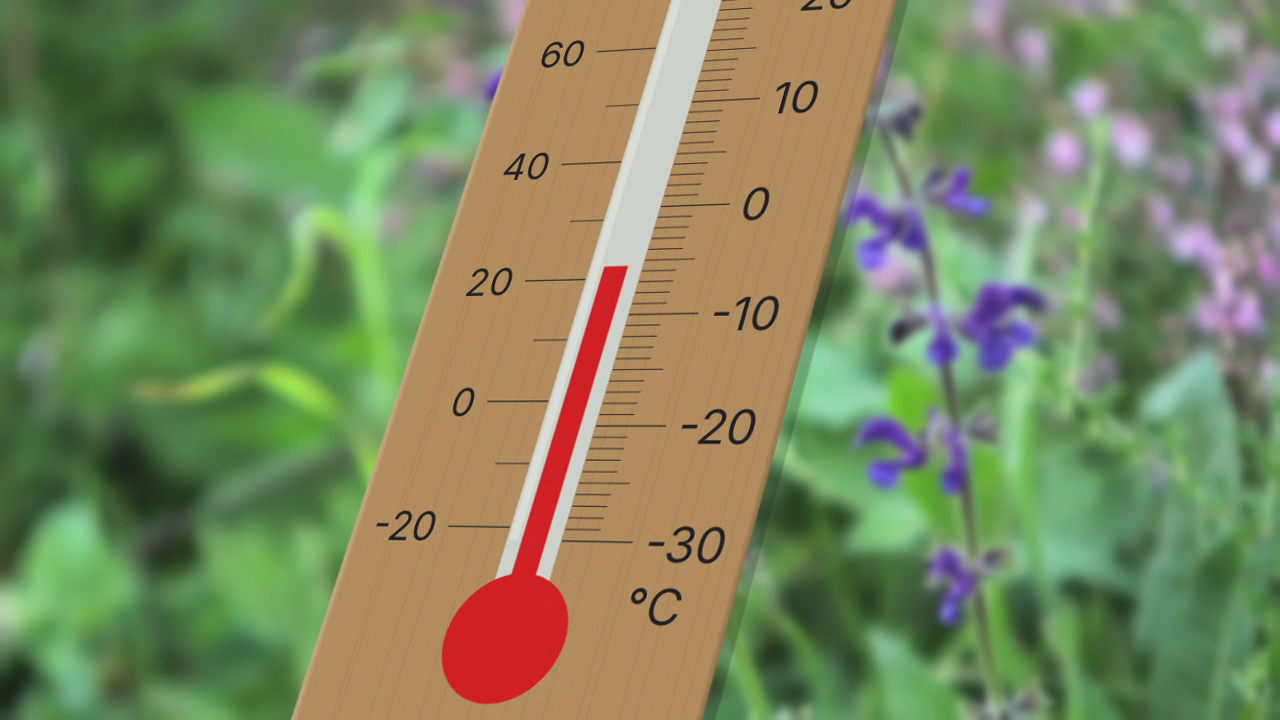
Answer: -5.5°C
